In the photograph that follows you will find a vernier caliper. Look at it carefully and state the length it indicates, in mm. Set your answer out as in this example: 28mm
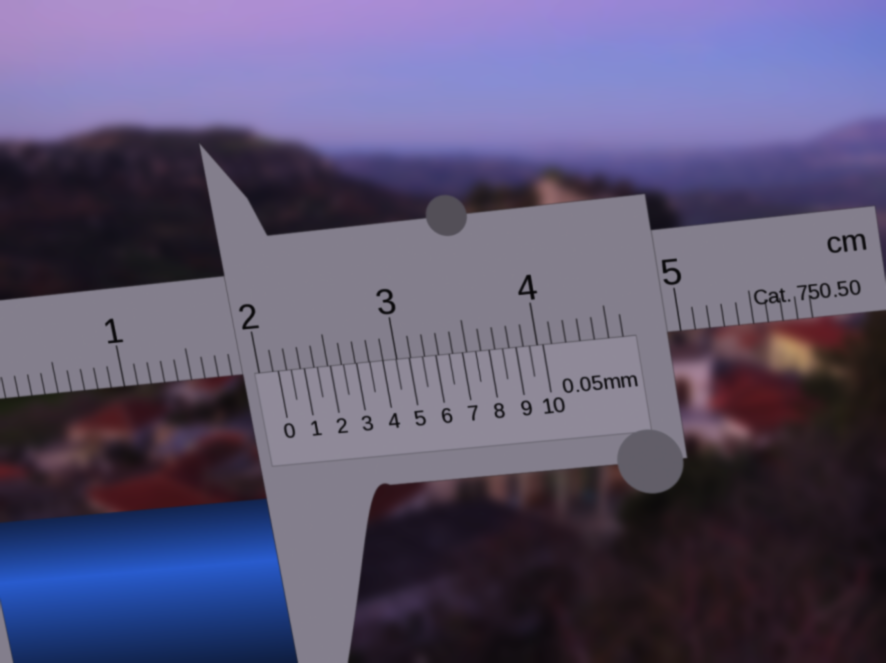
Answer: 21.4mm
